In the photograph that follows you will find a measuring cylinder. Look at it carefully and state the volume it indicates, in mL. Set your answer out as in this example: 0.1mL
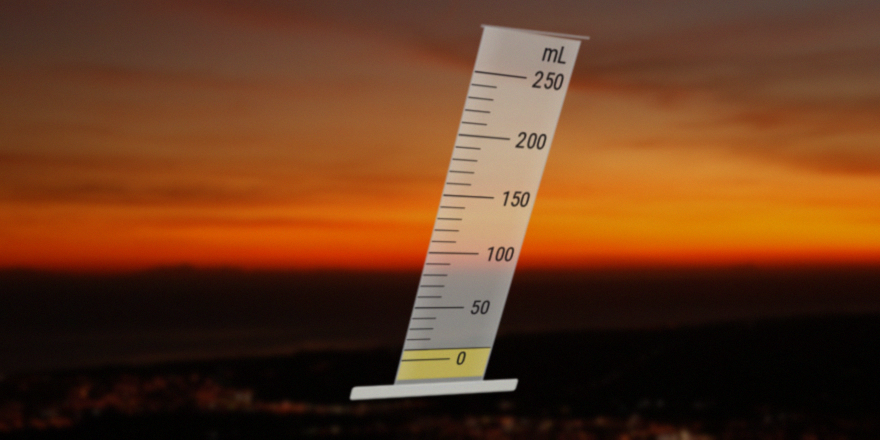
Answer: 10mL
